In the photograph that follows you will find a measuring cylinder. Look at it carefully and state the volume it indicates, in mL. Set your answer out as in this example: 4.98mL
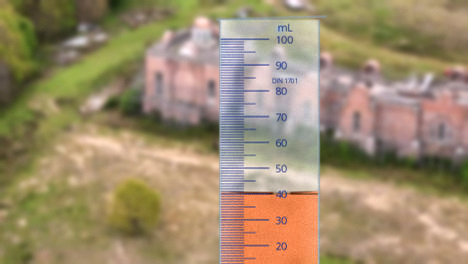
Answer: 40mL
